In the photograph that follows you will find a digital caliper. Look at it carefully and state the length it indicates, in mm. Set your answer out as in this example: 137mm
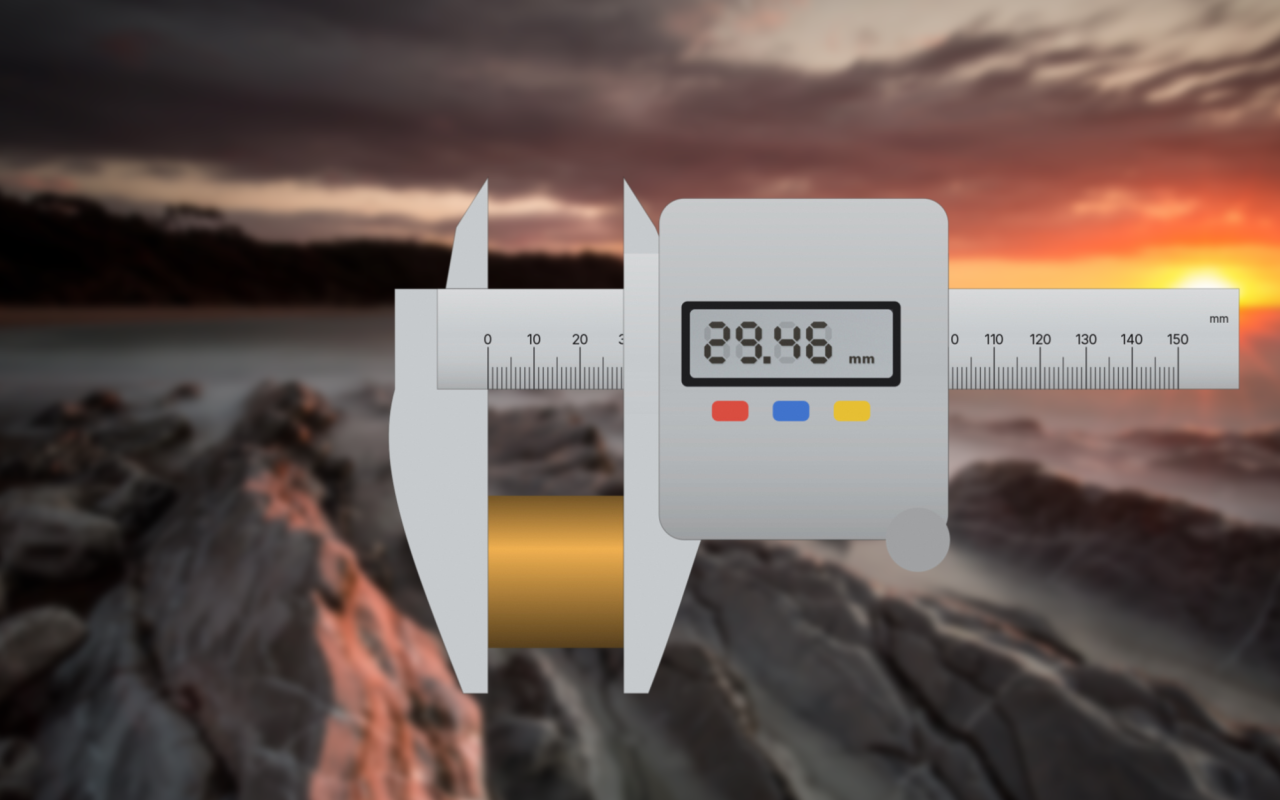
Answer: 29.46mm
